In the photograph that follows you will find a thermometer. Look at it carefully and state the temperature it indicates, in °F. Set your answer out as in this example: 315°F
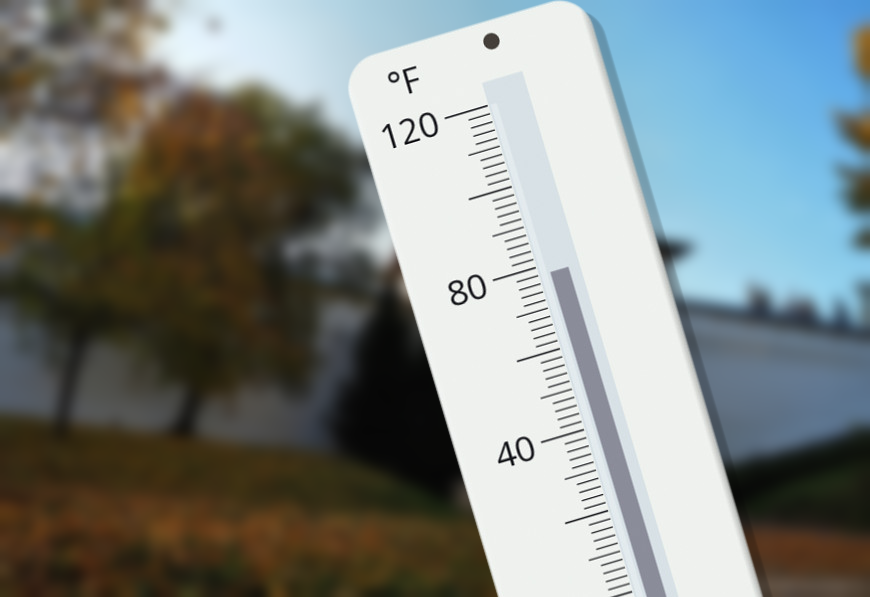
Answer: 78°F
